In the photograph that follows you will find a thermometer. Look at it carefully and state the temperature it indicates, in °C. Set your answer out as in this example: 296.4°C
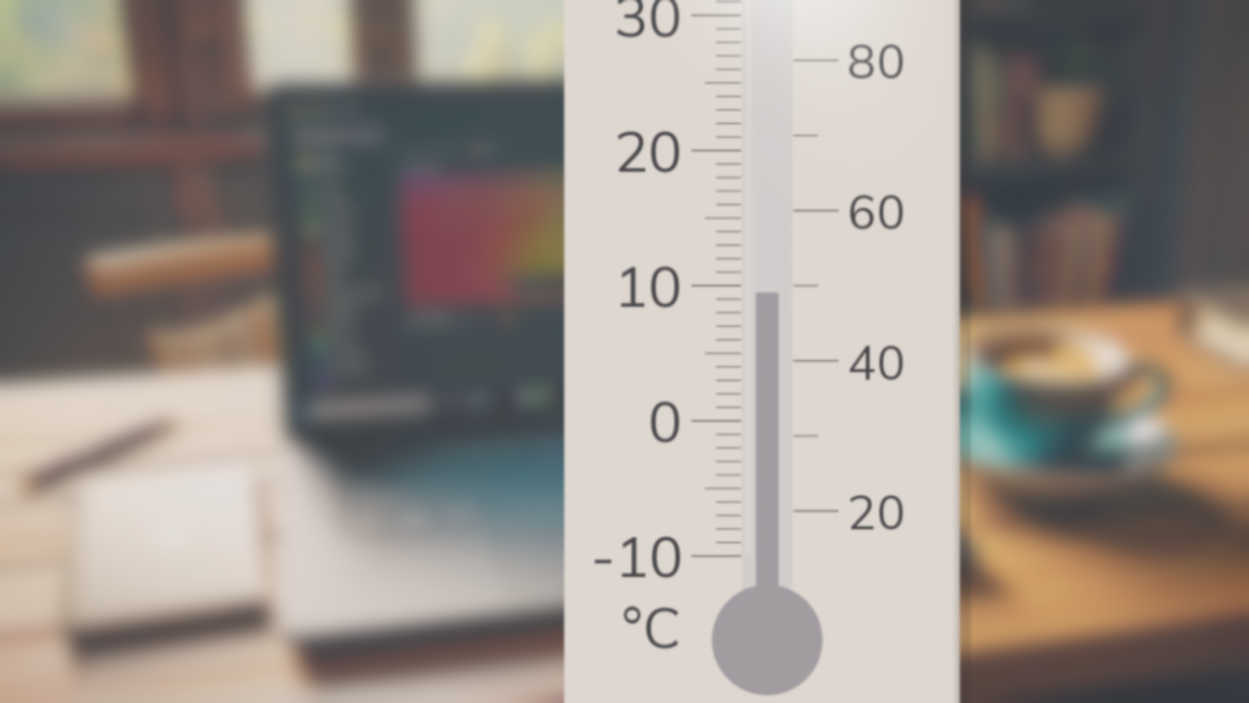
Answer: 9.5°C
